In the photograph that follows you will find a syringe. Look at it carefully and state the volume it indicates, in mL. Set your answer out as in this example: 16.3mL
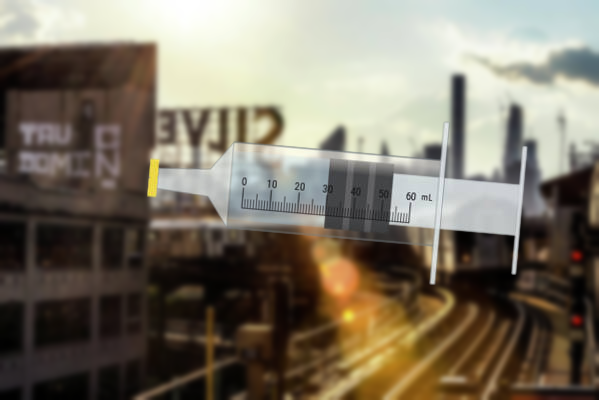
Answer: 30mL
